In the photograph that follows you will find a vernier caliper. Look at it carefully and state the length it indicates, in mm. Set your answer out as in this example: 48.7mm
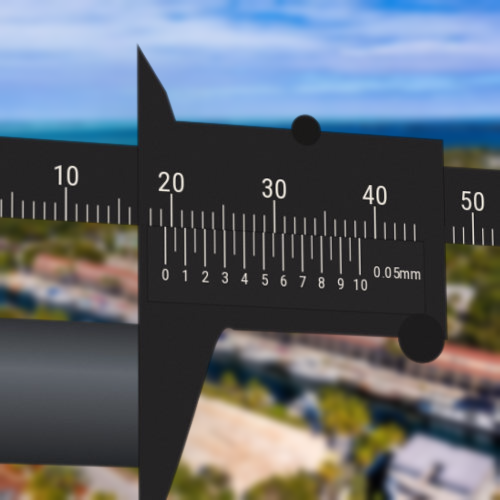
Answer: 19.4mm
